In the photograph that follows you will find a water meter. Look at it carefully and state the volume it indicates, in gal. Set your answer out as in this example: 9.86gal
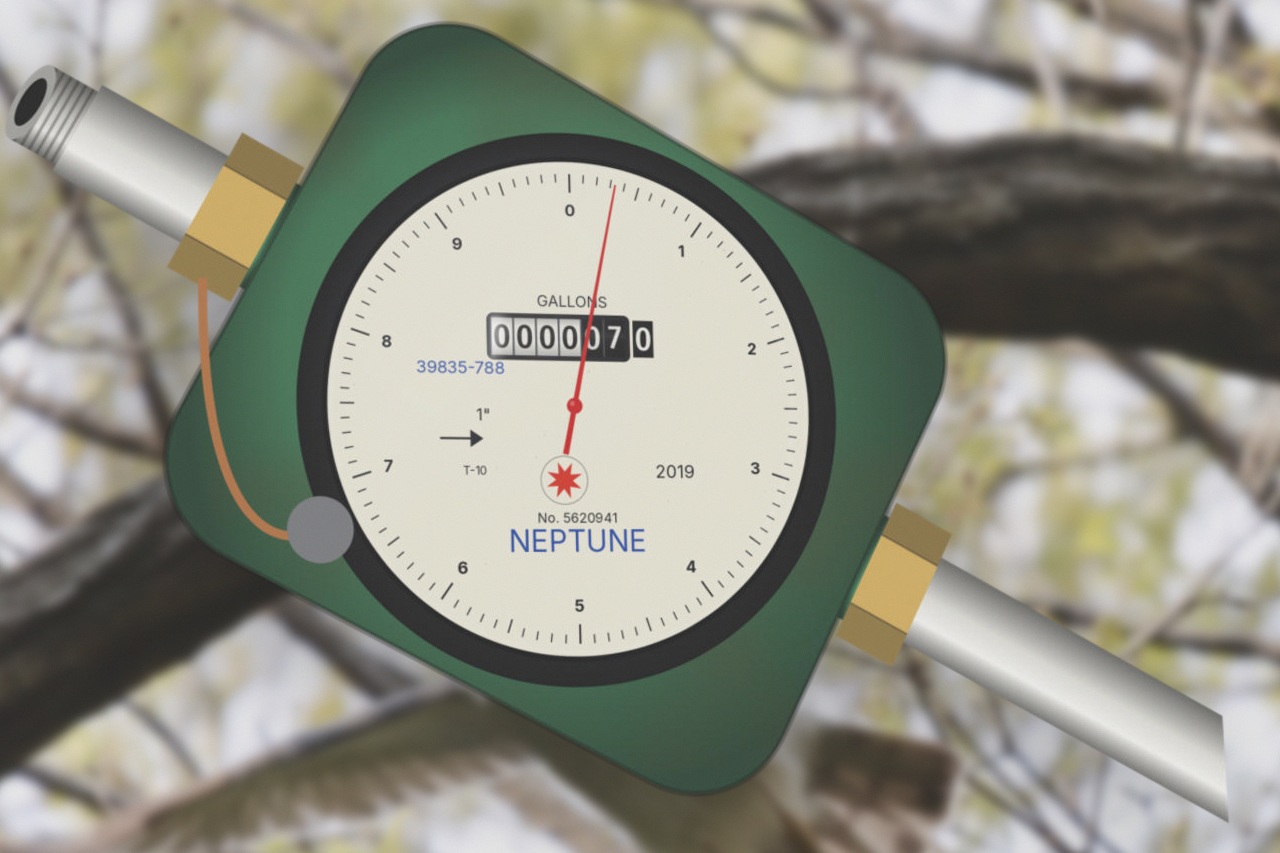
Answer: 70.3gal
